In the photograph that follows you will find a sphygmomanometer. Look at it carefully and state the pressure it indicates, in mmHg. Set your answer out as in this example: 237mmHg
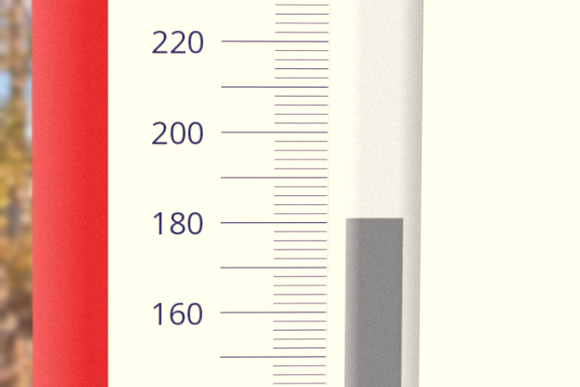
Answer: 181mmHg
